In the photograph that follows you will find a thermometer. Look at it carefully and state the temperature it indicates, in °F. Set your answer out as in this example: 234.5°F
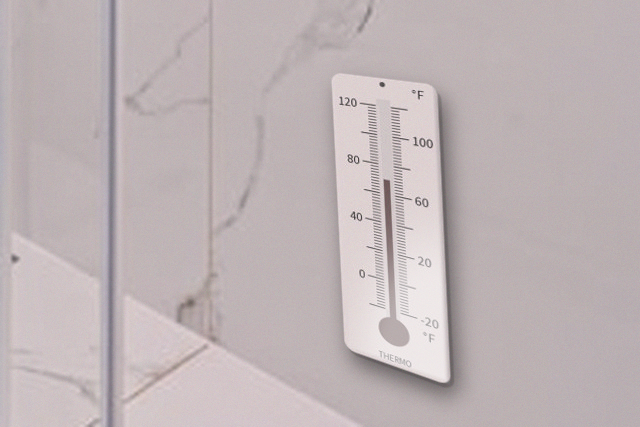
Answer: 70°F
